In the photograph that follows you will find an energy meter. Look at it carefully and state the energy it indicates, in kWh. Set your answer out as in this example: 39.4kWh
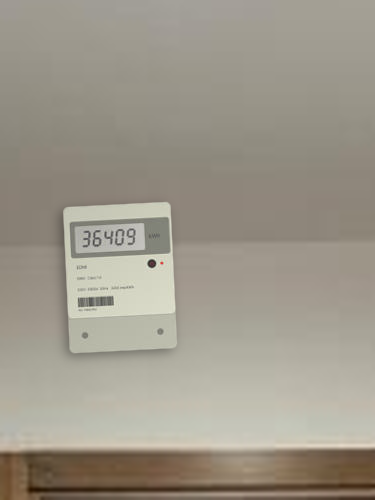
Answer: 36409kWh
